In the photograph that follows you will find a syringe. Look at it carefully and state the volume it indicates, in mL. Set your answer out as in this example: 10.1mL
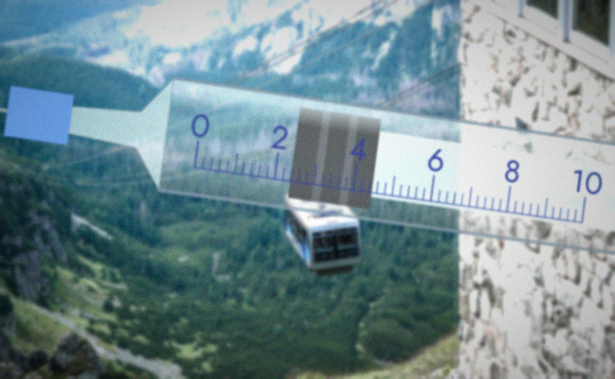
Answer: 2.4mL
